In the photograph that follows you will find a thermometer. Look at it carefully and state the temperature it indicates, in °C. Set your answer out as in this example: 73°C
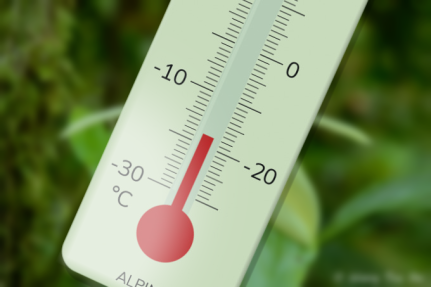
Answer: -18°C
